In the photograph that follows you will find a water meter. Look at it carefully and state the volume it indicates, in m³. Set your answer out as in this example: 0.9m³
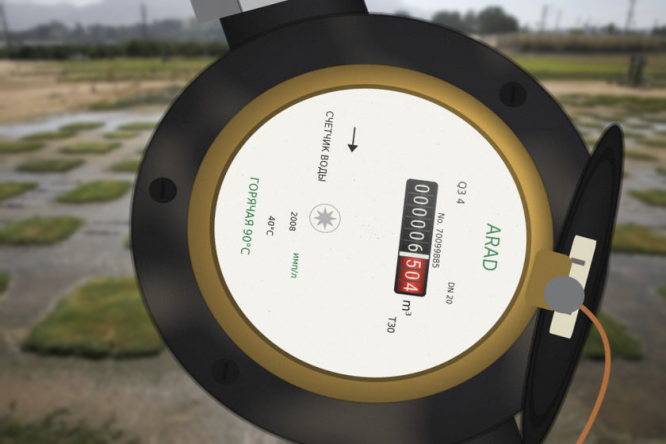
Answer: 6.504m³
